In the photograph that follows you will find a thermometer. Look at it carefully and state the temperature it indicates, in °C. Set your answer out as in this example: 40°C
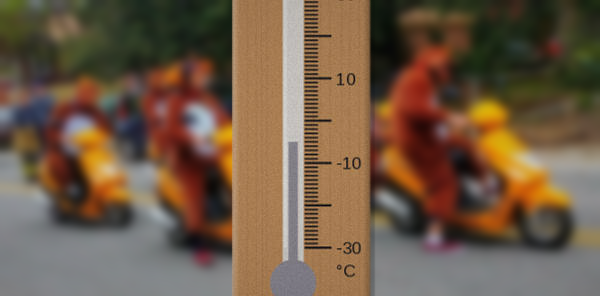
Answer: -5°C
